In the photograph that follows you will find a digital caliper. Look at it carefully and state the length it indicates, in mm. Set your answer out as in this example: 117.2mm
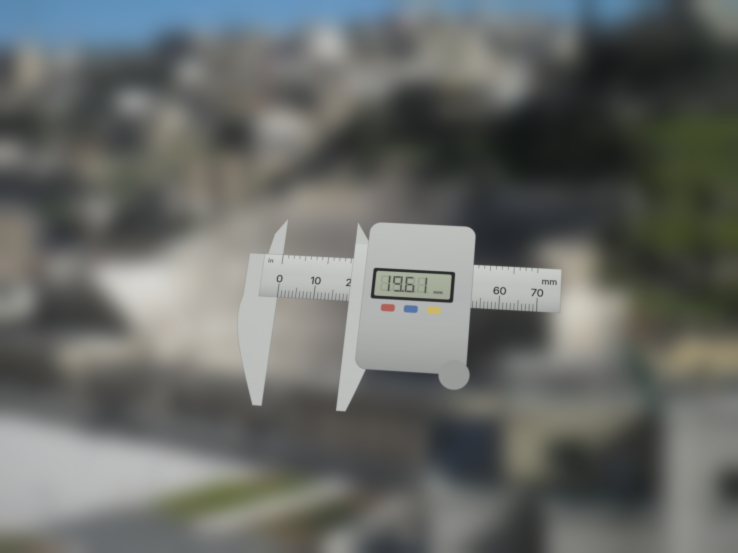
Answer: 19.61mm
